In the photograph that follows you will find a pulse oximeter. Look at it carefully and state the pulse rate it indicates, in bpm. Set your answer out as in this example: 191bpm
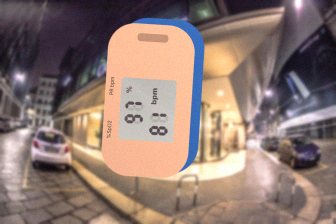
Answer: 81bpm
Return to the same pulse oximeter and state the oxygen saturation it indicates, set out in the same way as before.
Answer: 97%
